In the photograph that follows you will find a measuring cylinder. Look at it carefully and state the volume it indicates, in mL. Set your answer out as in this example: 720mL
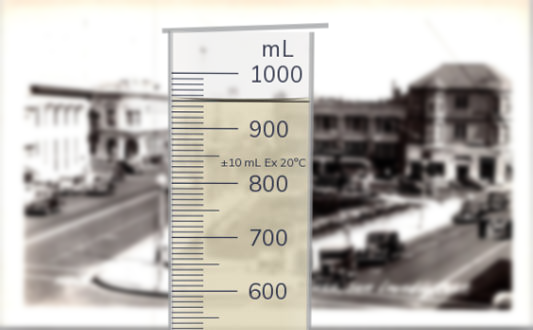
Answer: 950mL
